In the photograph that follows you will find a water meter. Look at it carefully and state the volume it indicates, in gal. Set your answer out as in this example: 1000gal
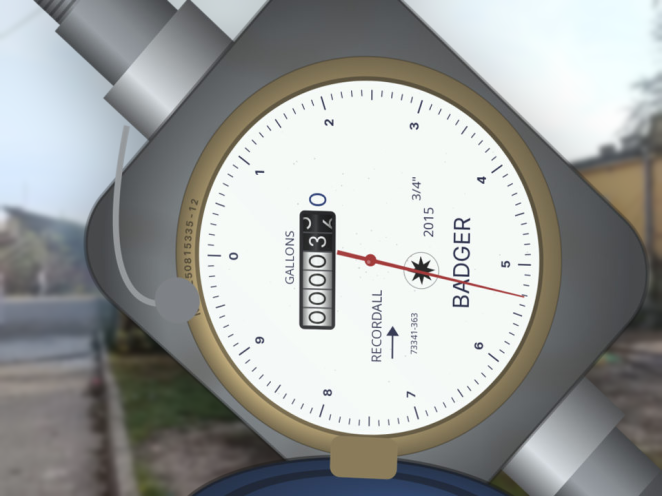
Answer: 355.3gal
